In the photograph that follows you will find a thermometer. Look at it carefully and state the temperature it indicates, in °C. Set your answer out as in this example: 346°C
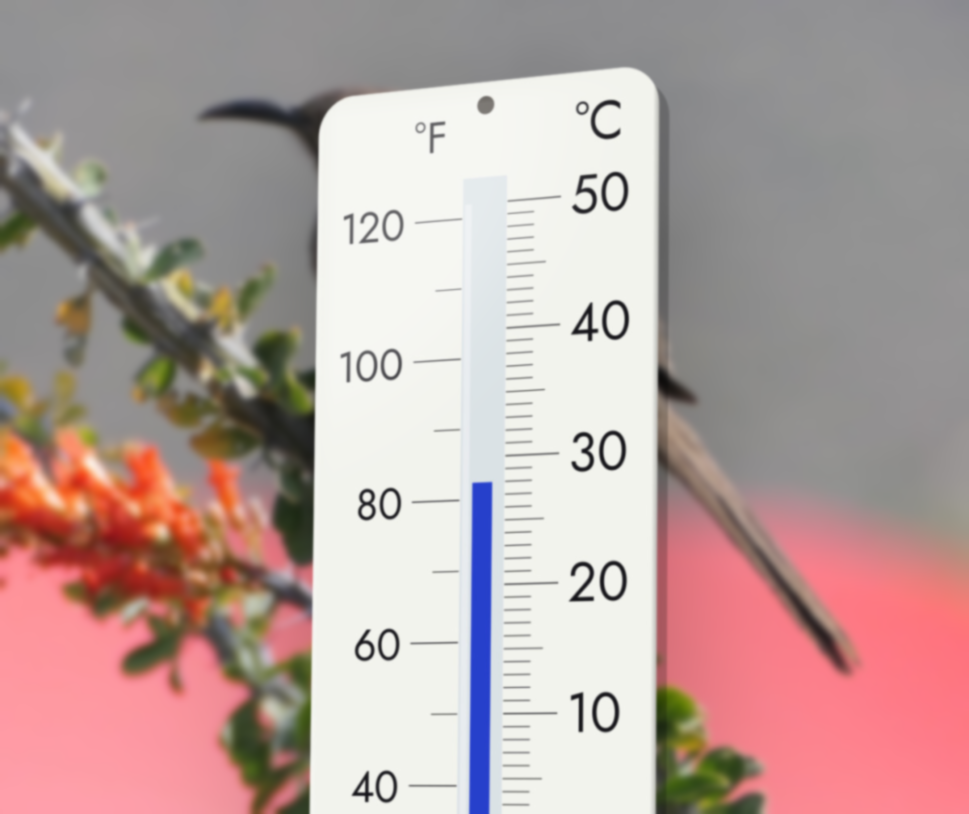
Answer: 28°C
